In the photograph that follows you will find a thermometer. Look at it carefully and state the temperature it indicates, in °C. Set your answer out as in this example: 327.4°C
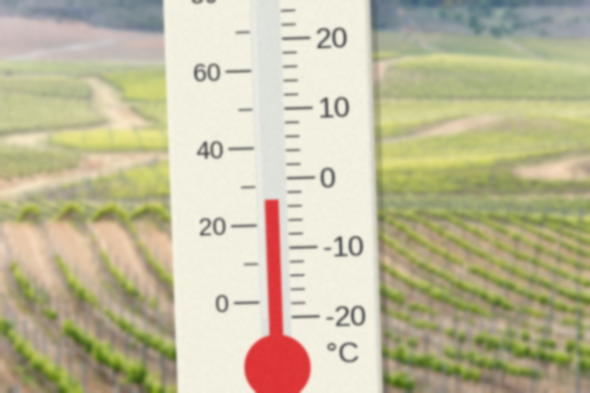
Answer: -3°C
